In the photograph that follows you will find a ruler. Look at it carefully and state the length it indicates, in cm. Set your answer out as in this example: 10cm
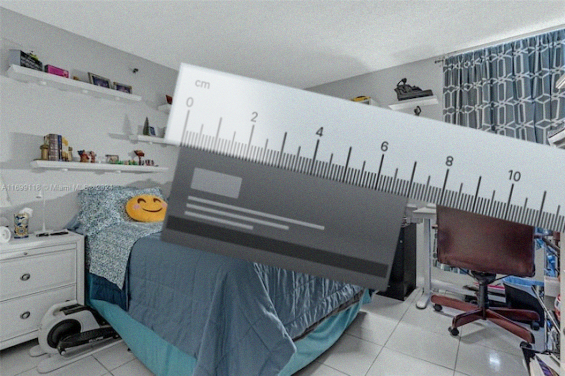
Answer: 7cm
